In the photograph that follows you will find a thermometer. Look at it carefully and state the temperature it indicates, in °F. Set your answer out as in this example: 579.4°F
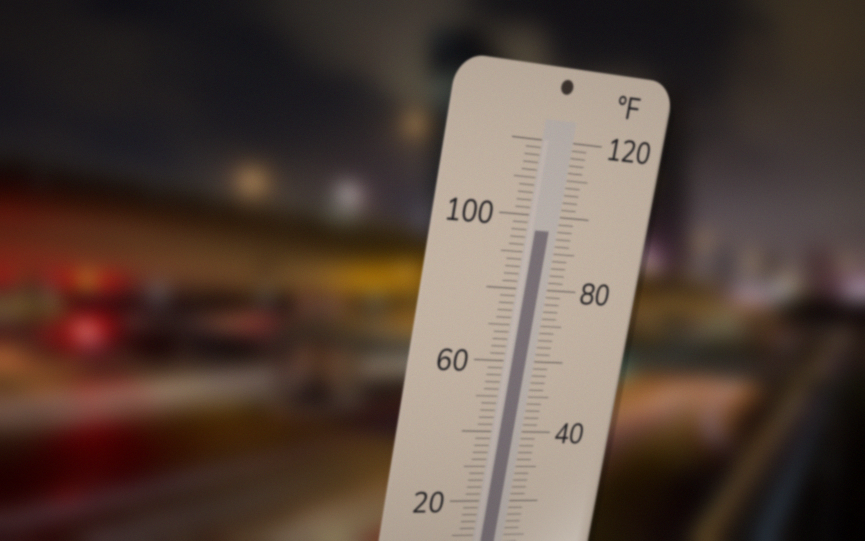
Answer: 96°F
